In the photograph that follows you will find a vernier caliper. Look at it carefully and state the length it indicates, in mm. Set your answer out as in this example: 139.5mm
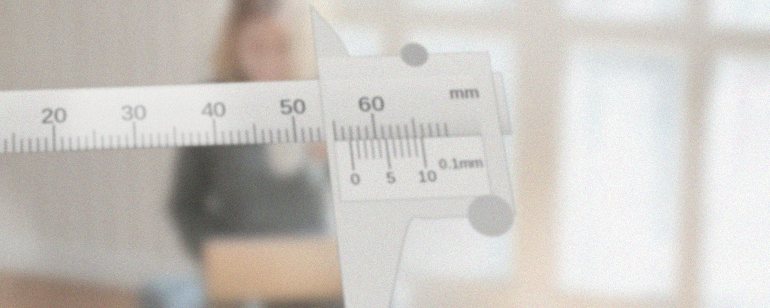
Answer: 56.8mm
